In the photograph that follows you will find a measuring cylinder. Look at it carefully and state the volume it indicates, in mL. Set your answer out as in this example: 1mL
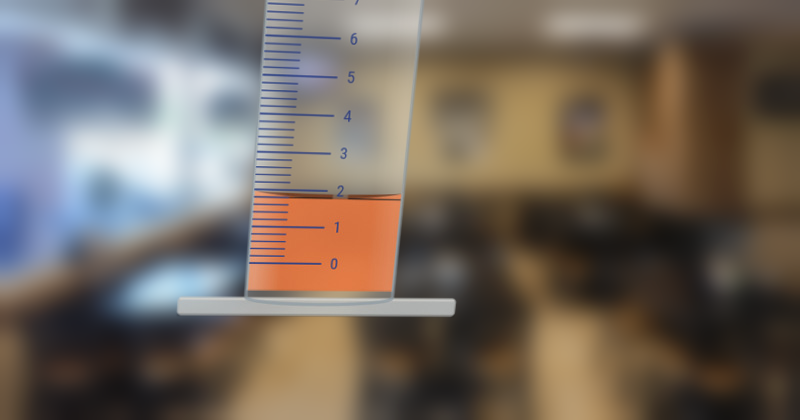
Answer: 1.8mL
